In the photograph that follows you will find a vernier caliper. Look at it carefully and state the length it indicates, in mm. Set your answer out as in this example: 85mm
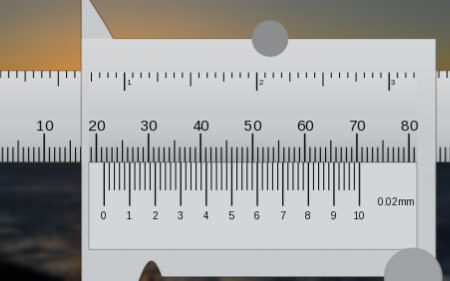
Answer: 21.5mm
